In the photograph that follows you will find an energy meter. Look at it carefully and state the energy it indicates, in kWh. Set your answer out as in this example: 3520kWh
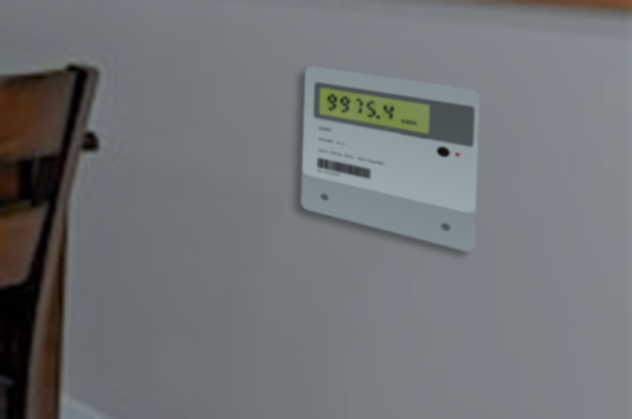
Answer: 9975.4kWh
